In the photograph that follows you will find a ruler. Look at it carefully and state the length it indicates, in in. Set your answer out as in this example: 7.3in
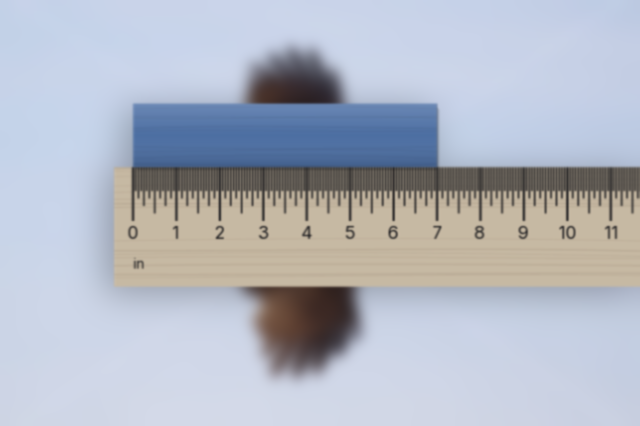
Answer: 7in
